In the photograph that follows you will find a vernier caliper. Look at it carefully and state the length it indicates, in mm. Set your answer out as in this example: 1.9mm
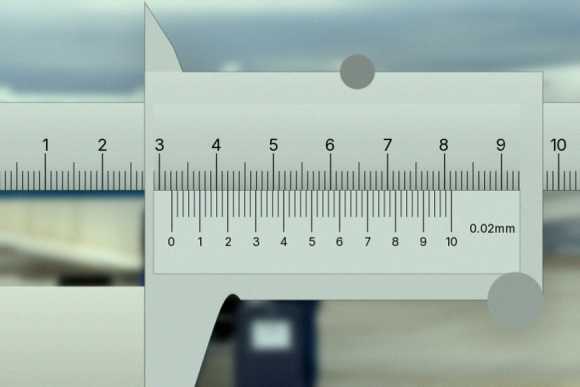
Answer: 32.2mm
